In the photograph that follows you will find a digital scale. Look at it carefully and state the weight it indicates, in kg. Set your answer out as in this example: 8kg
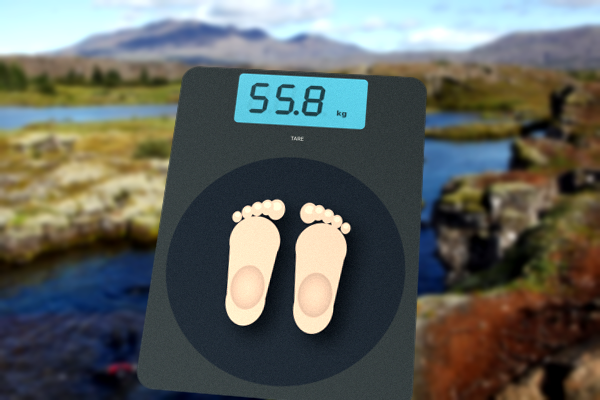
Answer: 55.8kg
